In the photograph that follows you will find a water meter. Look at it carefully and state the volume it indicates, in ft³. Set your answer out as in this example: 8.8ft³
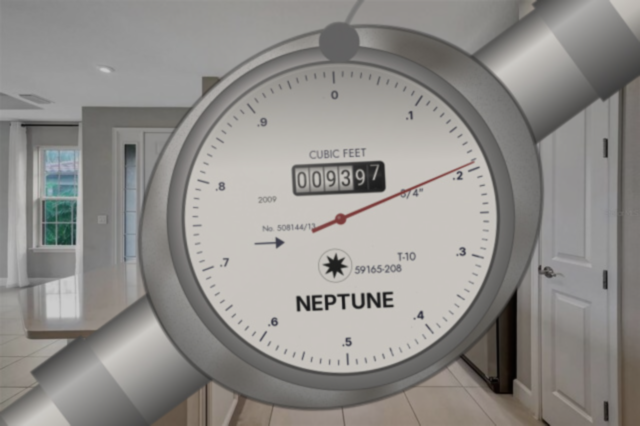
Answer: 9397.19ft³
